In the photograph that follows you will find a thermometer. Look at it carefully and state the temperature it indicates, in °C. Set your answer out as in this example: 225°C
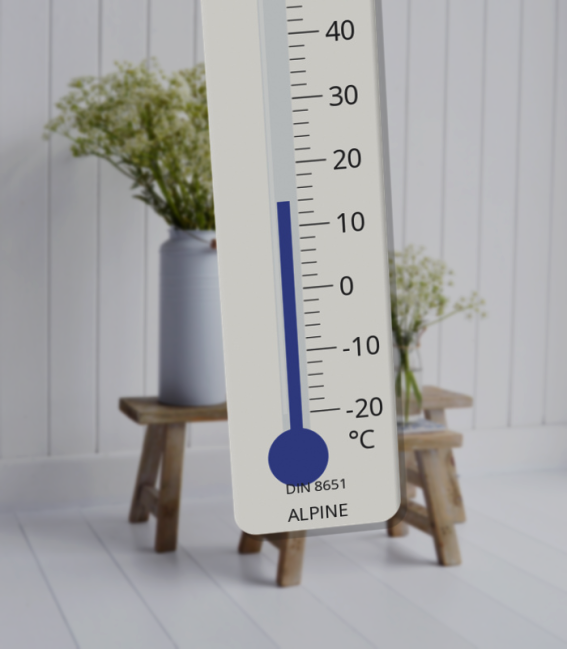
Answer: 14°C
